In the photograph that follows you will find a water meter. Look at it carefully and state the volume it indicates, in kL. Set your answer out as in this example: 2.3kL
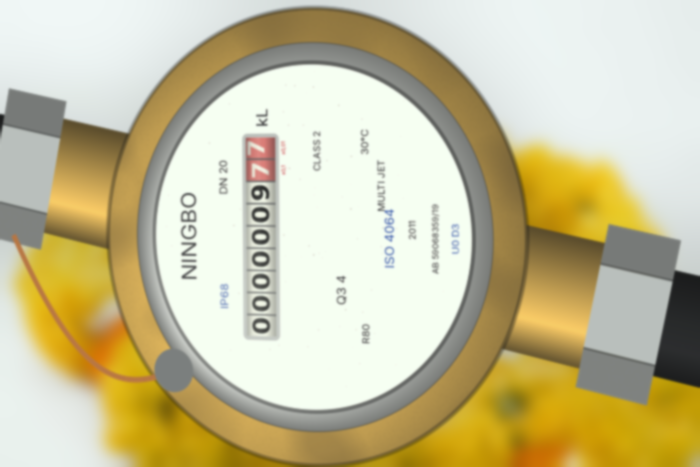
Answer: 9.77kL
